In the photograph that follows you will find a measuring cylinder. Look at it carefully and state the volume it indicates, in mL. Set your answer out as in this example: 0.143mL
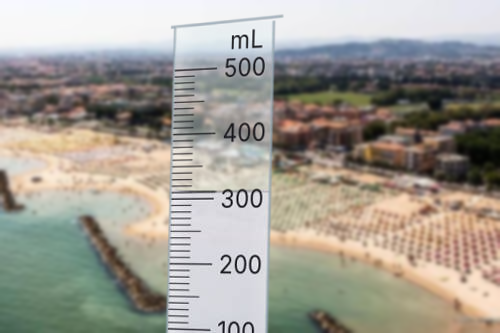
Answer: 310mL
